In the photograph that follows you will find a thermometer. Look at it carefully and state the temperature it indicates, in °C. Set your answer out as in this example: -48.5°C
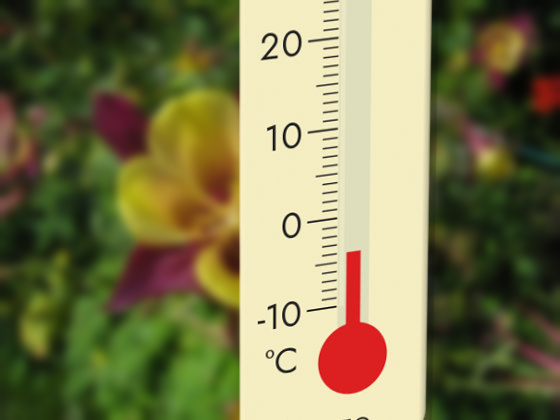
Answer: -4°C
